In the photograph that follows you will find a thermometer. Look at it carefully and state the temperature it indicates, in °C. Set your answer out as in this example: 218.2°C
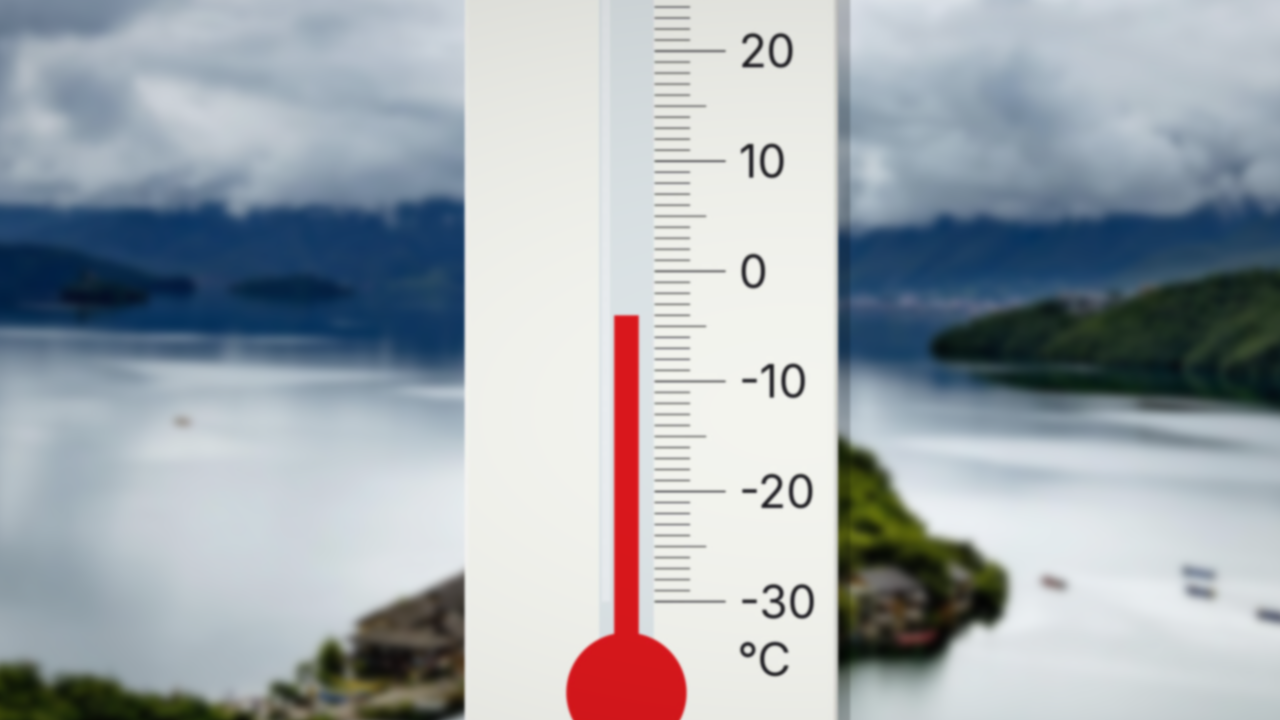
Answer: -4°C
